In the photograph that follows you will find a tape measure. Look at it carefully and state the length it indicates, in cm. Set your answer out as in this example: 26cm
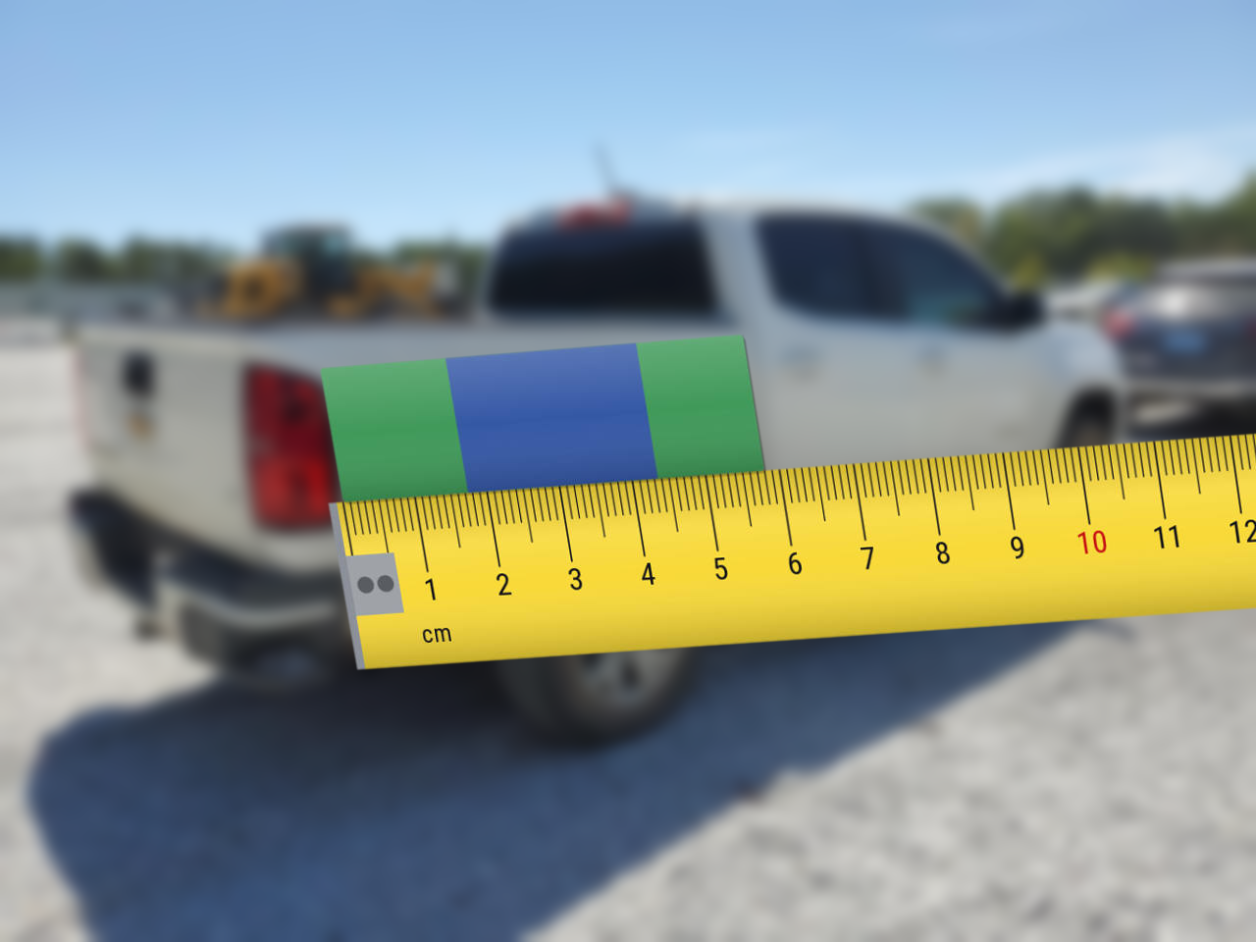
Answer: 5.8cm
